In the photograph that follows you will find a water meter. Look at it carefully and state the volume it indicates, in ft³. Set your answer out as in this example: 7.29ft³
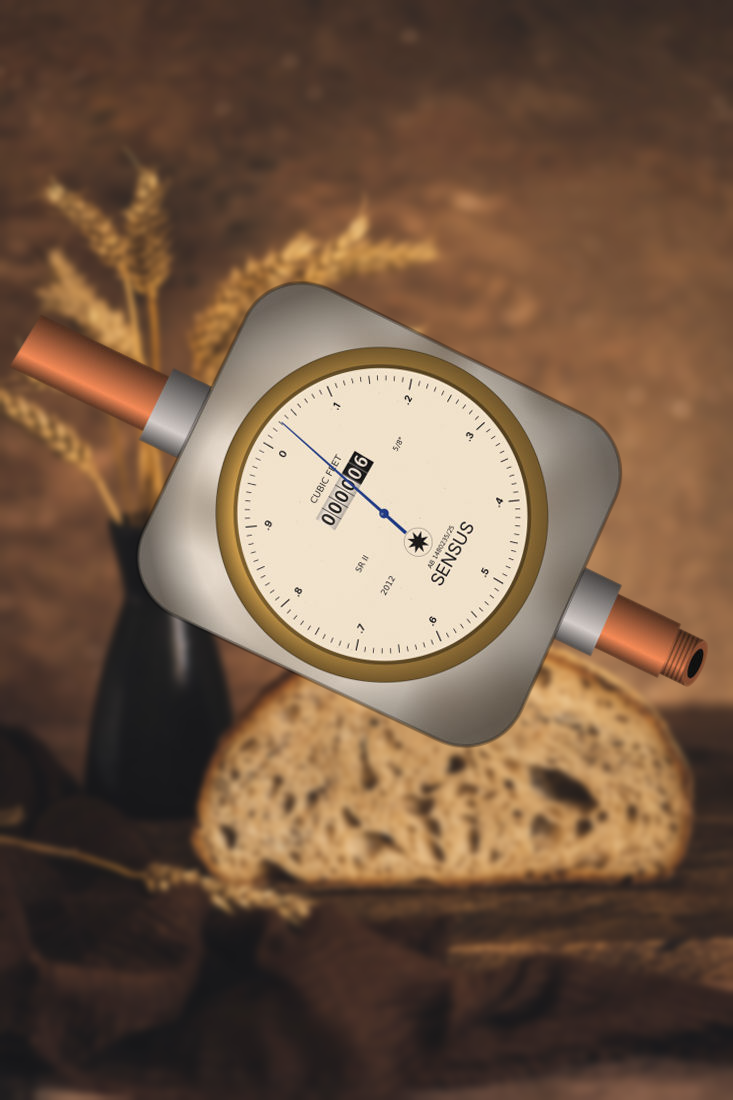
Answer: 6.03ft³
